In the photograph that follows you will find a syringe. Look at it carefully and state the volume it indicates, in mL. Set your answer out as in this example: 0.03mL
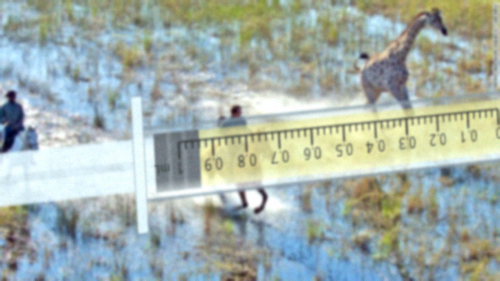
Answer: 0.94mL
